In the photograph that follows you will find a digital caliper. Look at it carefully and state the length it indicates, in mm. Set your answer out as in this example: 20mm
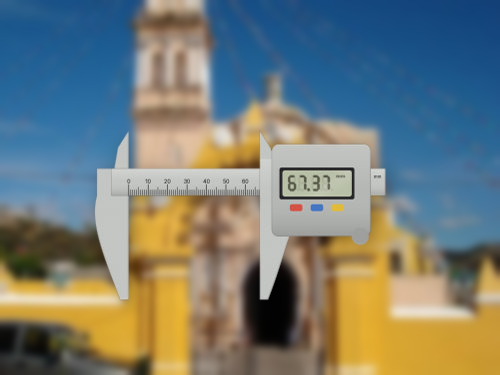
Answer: 67.37mm
